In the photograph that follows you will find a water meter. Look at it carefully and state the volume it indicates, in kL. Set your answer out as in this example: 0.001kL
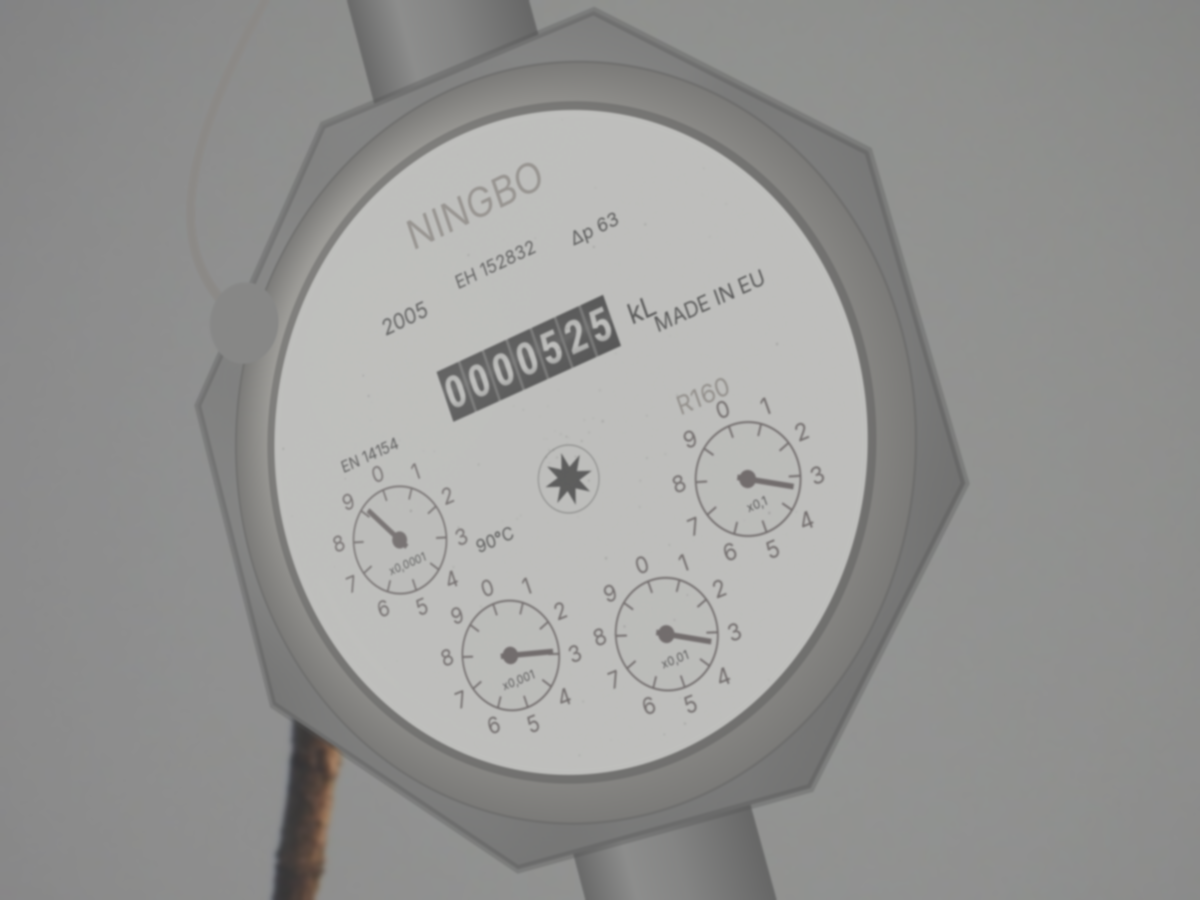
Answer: 525.3329kL
